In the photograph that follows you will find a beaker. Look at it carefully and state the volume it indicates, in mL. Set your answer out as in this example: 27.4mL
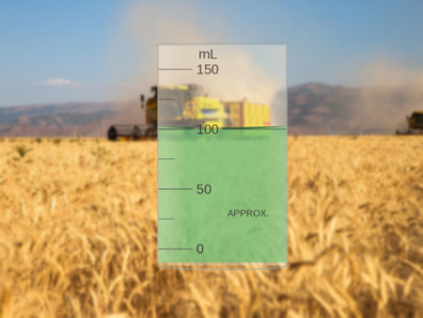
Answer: 100mL
